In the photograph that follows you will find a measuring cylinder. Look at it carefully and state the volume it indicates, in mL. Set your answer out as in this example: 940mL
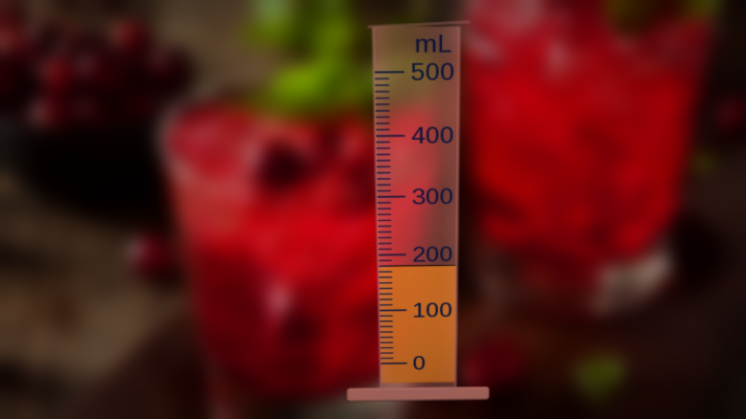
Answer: 180mL
